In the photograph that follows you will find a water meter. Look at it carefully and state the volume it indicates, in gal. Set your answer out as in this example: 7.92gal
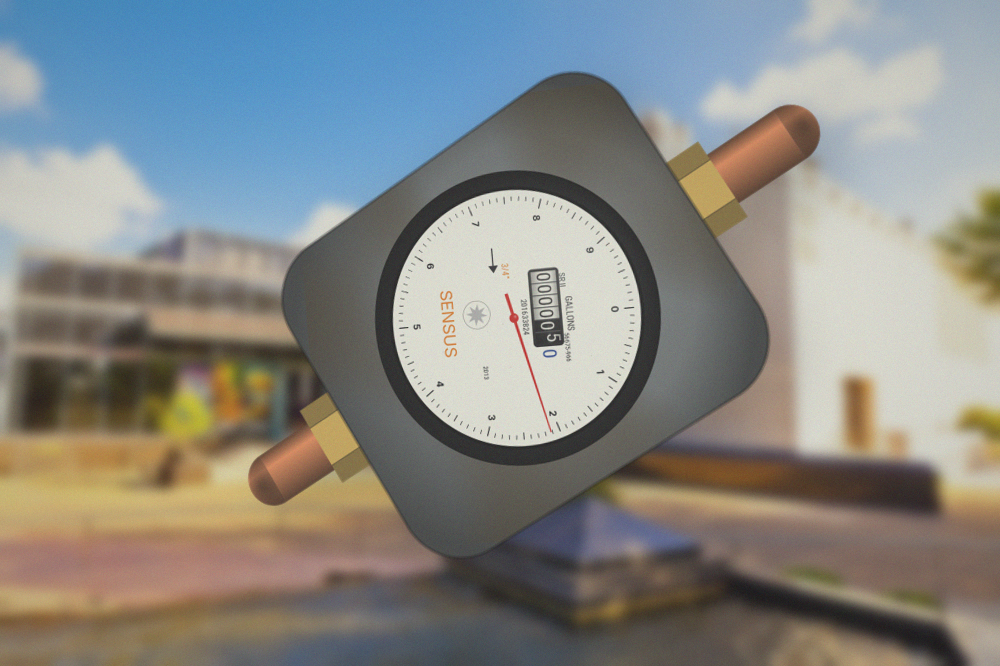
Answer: 52.1gal
